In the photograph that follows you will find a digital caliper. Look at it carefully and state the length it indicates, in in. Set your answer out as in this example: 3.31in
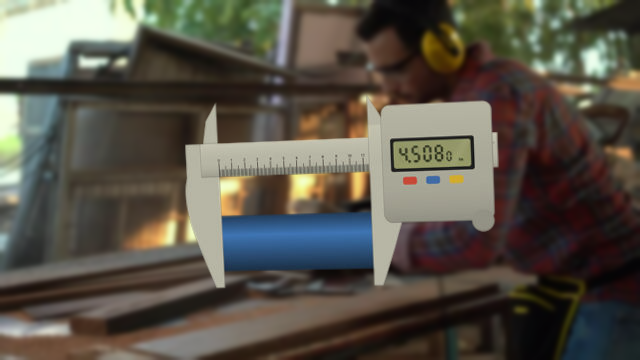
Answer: 4.5080in
